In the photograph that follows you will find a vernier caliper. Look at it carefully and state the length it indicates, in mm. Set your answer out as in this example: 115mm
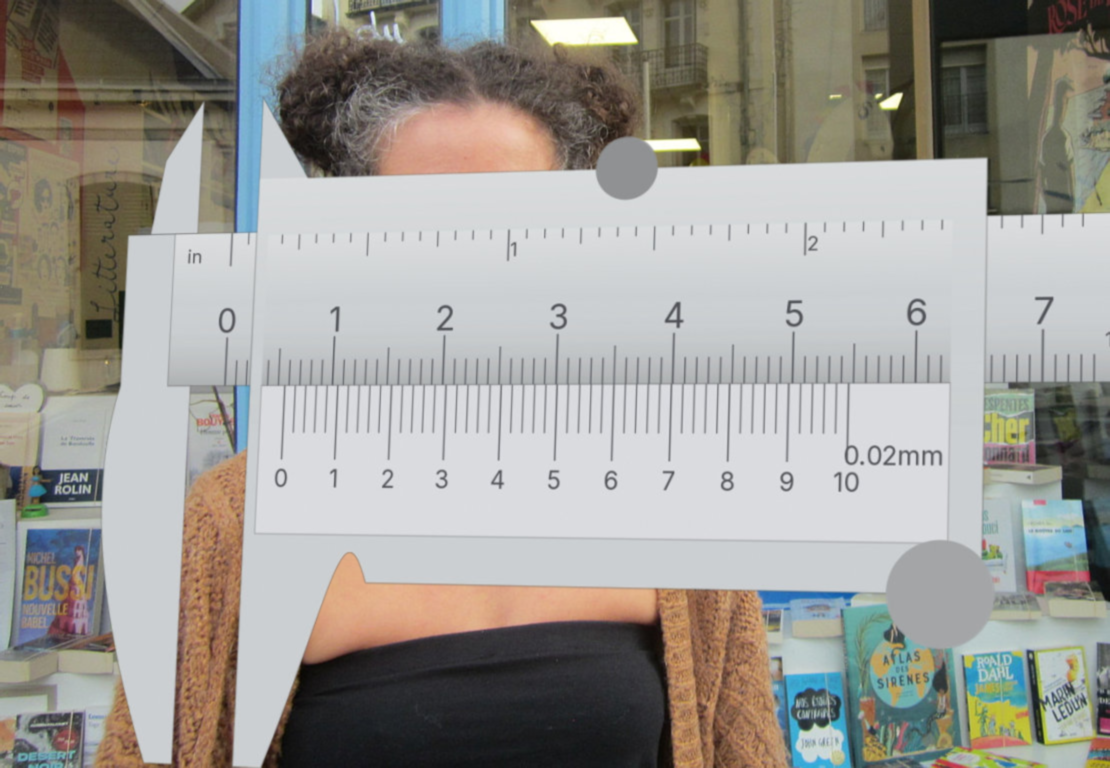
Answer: 5.6mm
